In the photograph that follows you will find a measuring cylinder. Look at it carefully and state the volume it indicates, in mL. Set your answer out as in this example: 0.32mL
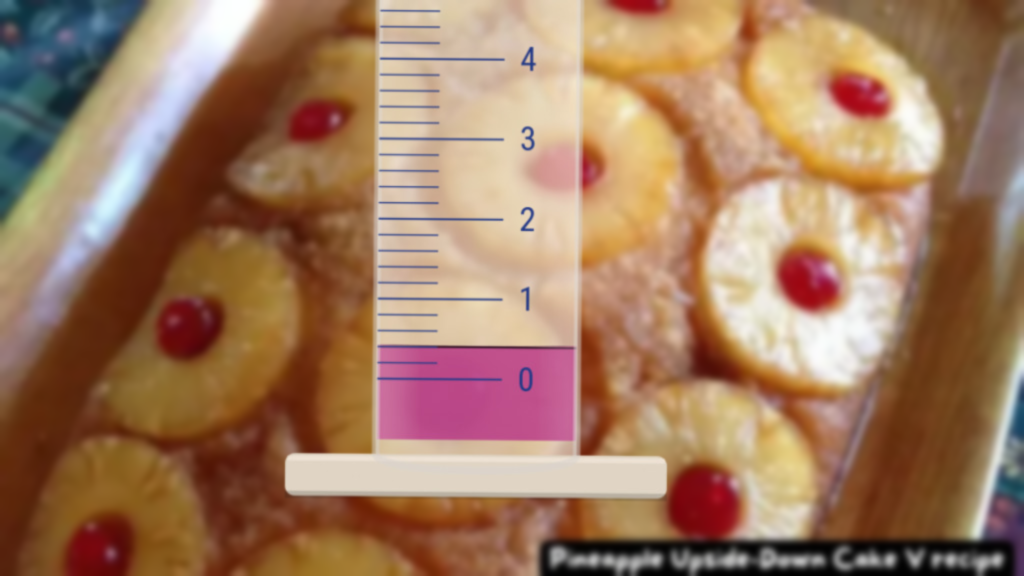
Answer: 0.4mL
